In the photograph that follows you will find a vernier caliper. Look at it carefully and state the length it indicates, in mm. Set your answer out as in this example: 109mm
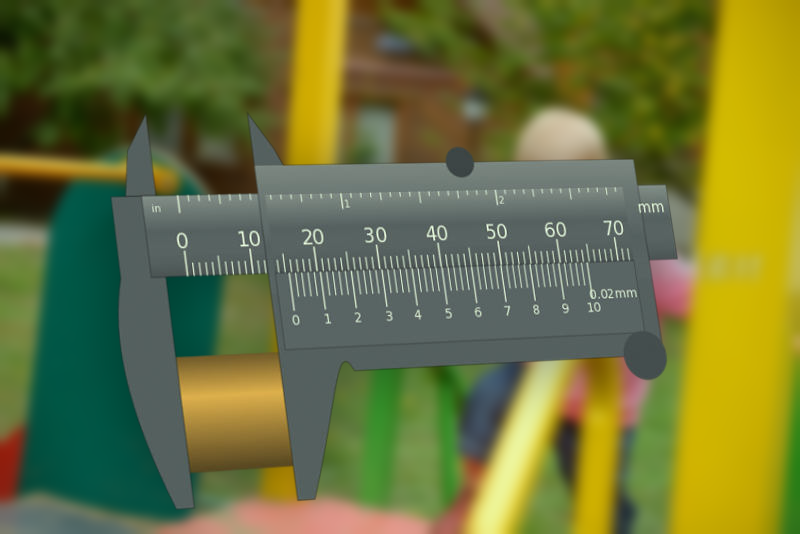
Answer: 15.6mm
